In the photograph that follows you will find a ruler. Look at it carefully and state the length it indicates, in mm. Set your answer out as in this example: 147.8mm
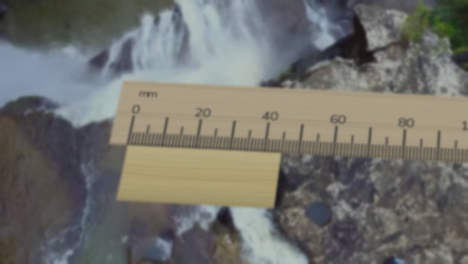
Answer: 45mm
